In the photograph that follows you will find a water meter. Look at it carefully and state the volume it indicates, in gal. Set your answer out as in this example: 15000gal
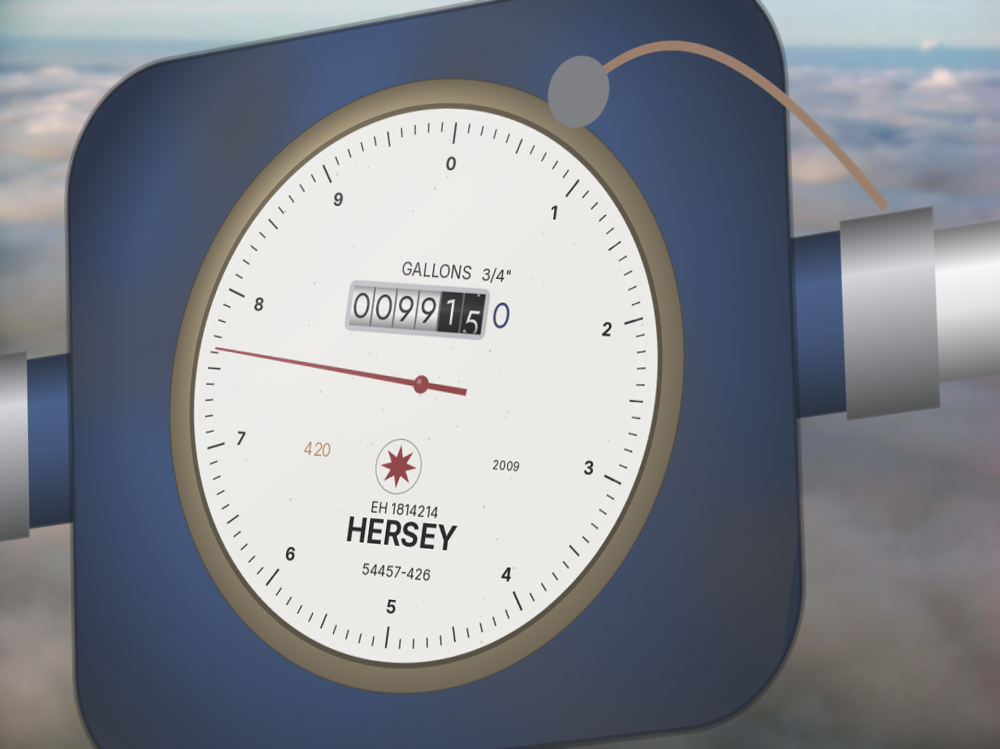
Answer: 99147.6gal
